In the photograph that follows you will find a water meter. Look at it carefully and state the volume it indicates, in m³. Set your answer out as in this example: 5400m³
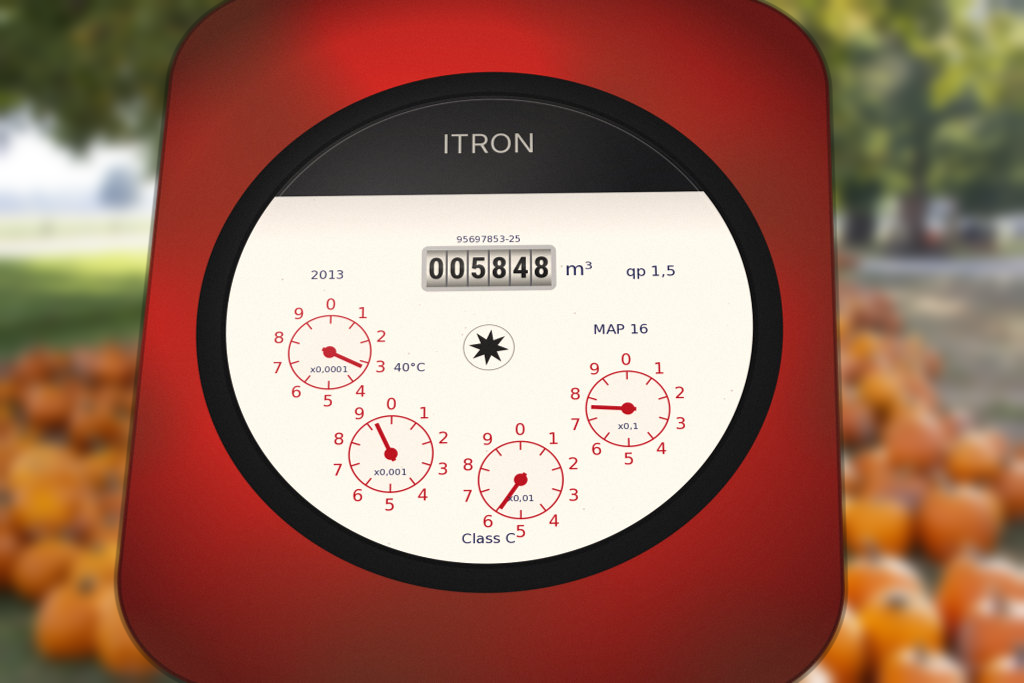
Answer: 5848.7593m³
